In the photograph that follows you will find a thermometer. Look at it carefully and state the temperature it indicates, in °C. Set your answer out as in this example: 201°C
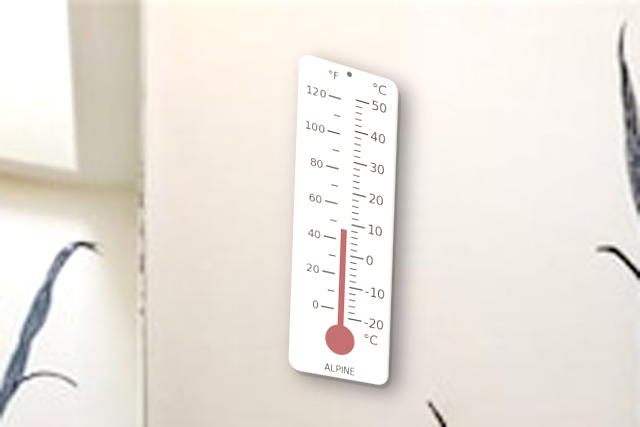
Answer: 8°C
